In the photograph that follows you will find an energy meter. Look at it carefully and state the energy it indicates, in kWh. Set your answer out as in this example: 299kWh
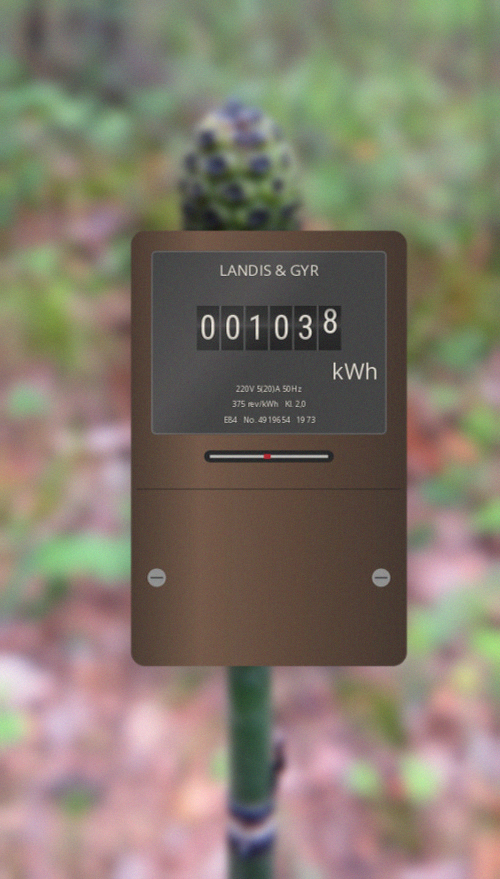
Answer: 1038kWh
